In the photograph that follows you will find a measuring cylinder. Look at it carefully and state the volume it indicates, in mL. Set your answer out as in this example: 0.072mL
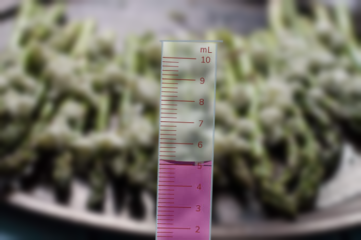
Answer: 5mL
